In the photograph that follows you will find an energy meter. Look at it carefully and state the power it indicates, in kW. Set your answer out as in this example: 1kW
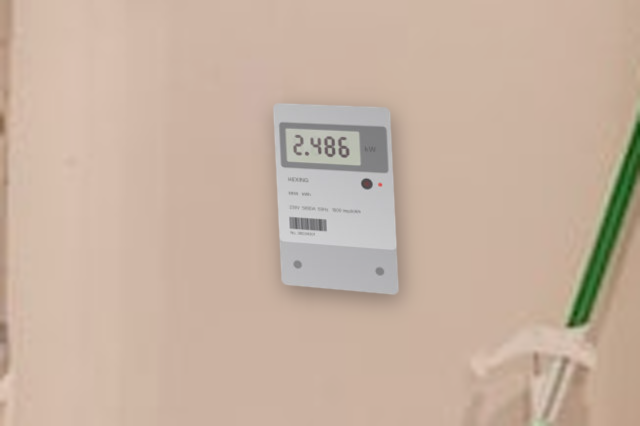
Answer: 2.486kW
